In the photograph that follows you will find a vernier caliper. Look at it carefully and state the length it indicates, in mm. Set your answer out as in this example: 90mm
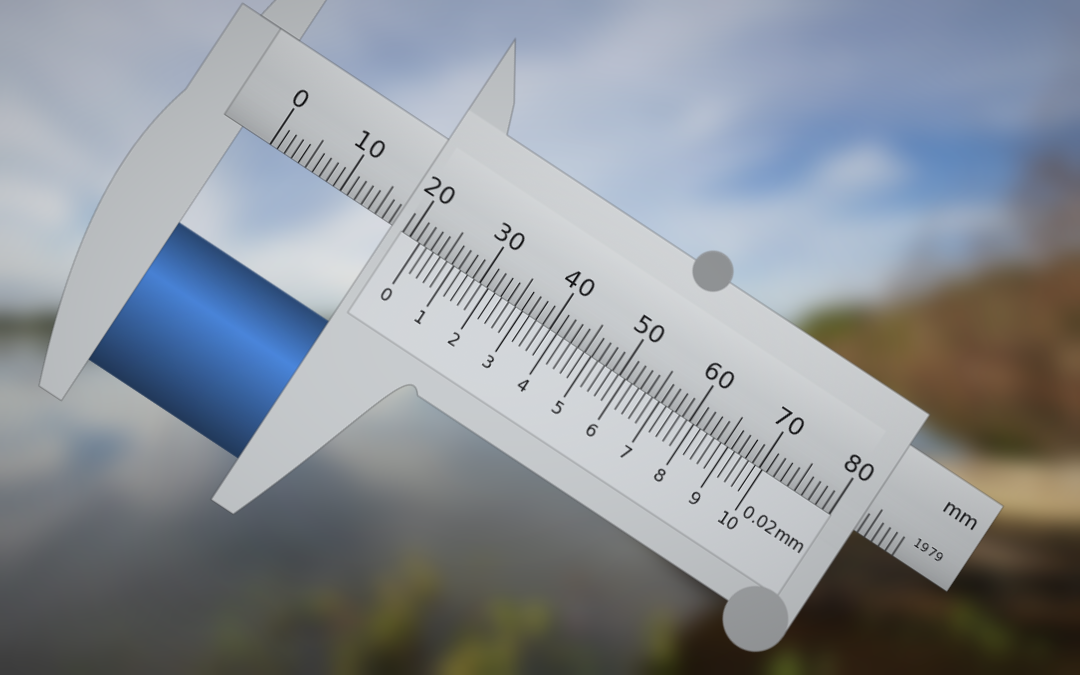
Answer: 21.4mm
